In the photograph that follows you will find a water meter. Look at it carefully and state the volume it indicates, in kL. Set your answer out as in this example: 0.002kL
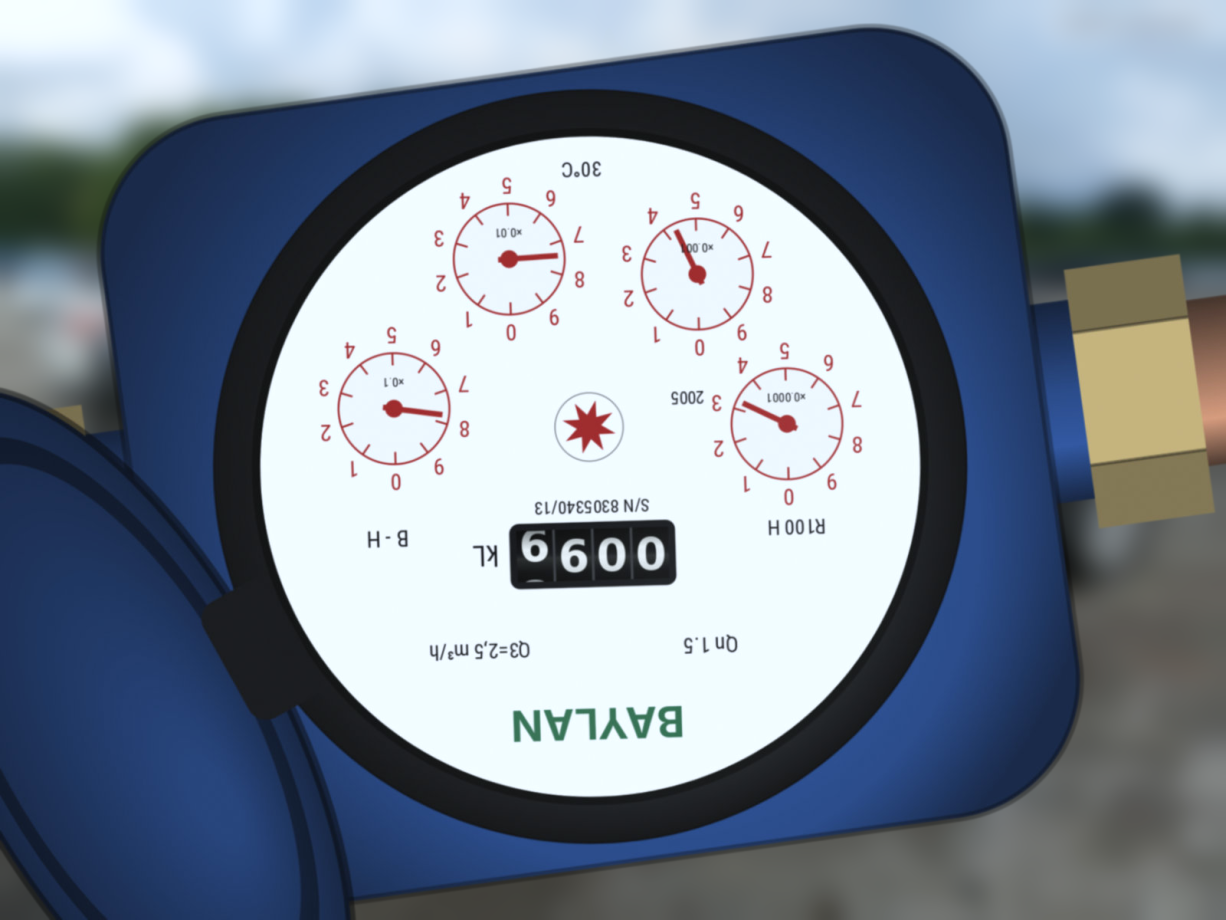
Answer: 98.7743kL
